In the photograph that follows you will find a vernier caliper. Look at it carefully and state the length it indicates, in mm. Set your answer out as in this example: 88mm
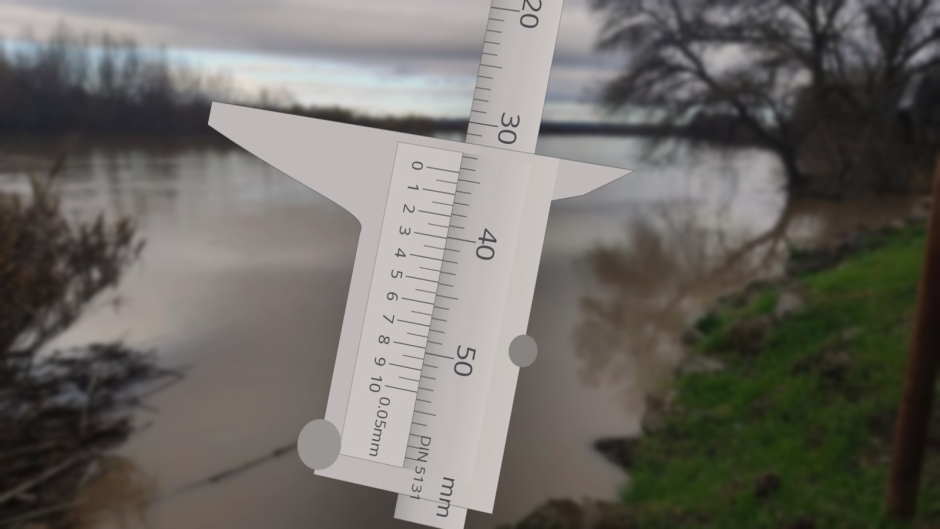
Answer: 34.4mm
